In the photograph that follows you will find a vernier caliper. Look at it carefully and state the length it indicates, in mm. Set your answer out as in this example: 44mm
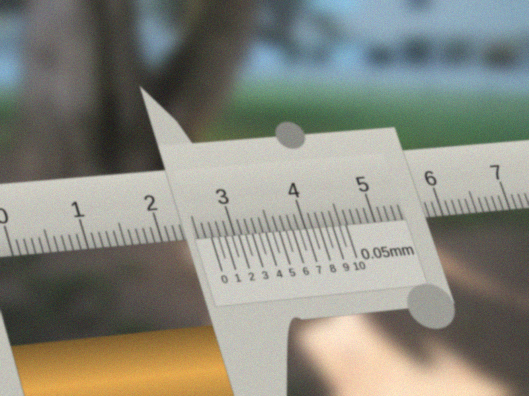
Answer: 26.8mm
